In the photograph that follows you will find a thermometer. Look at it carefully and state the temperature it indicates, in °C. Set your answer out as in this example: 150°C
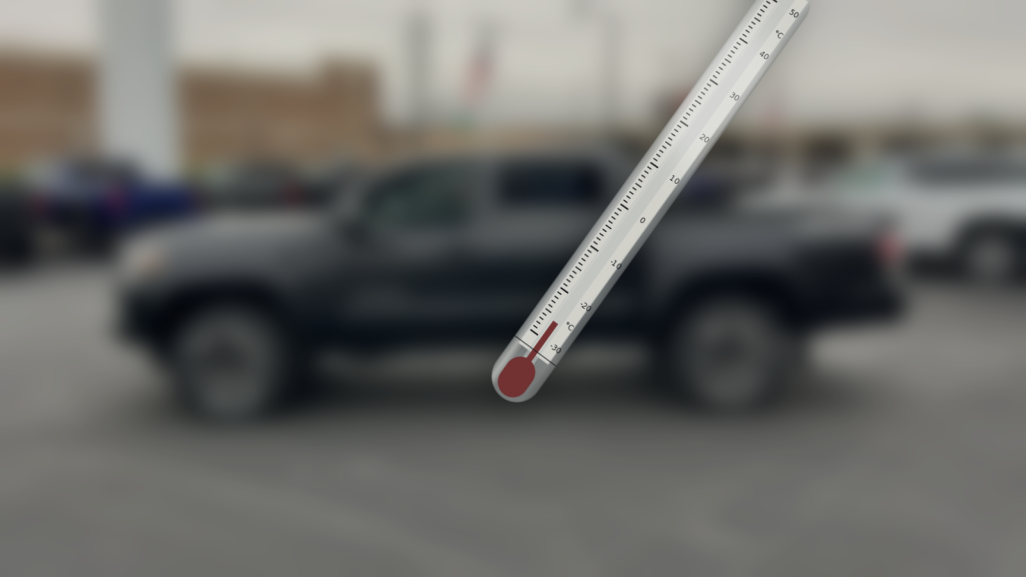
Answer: -26°C
